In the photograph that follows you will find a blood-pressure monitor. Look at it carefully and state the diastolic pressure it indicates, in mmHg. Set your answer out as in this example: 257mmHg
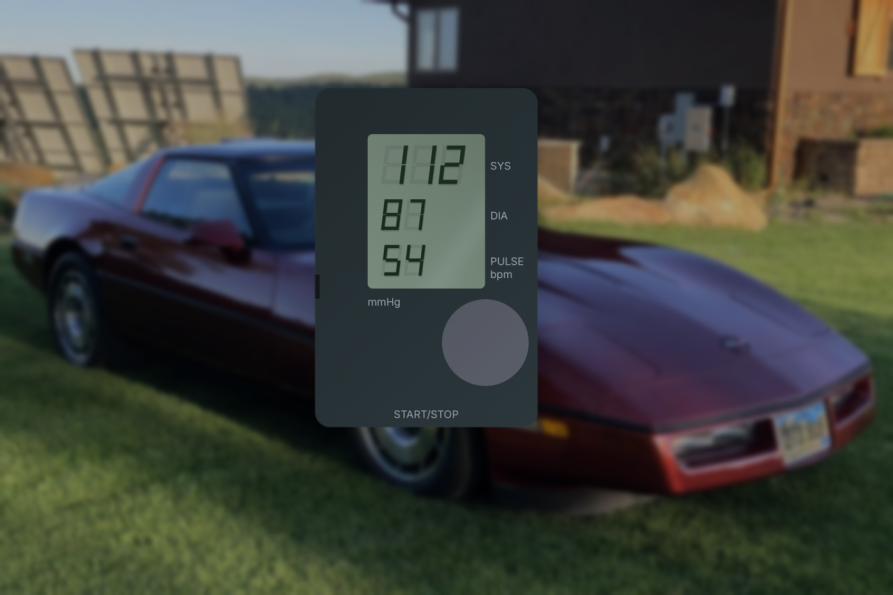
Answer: 87mmHg
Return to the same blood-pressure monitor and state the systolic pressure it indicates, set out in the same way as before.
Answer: 112mmHg
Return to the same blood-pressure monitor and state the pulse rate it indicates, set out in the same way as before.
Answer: 54bpm
